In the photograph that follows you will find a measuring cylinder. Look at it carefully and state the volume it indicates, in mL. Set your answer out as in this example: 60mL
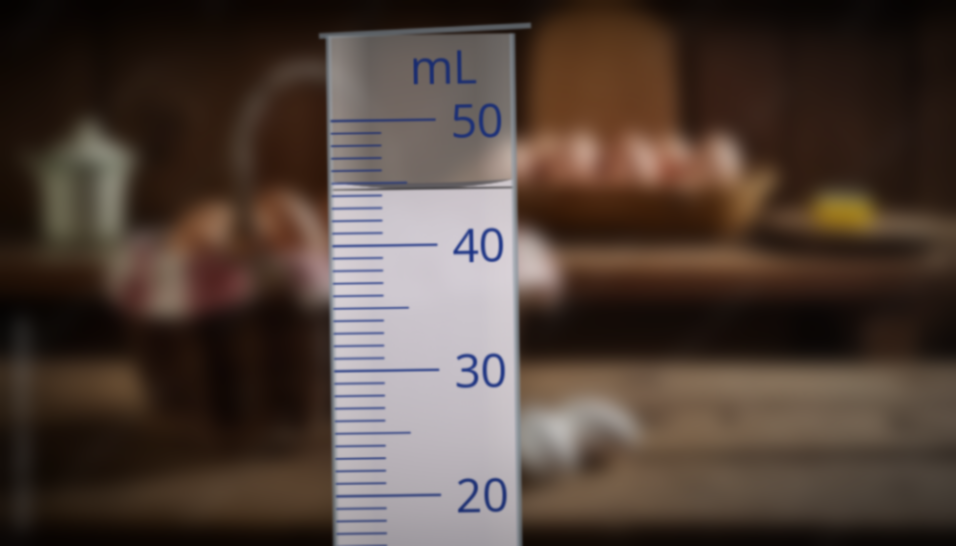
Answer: 44.5mL
